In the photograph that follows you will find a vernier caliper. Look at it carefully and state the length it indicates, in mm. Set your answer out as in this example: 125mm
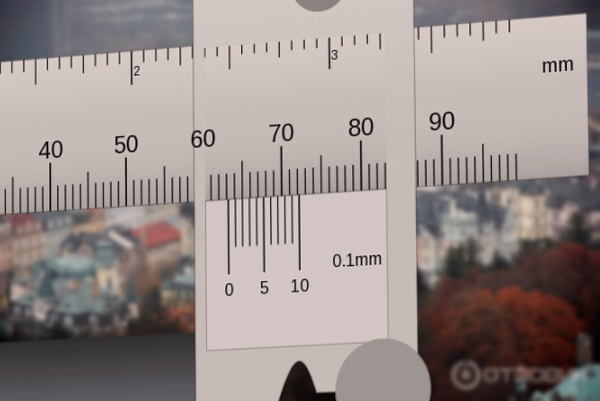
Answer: 63.2mm
